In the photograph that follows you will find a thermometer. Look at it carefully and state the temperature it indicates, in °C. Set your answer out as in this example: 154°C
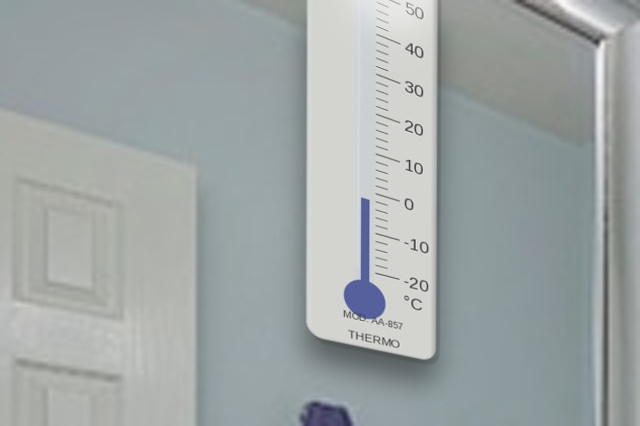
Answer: -2°C
